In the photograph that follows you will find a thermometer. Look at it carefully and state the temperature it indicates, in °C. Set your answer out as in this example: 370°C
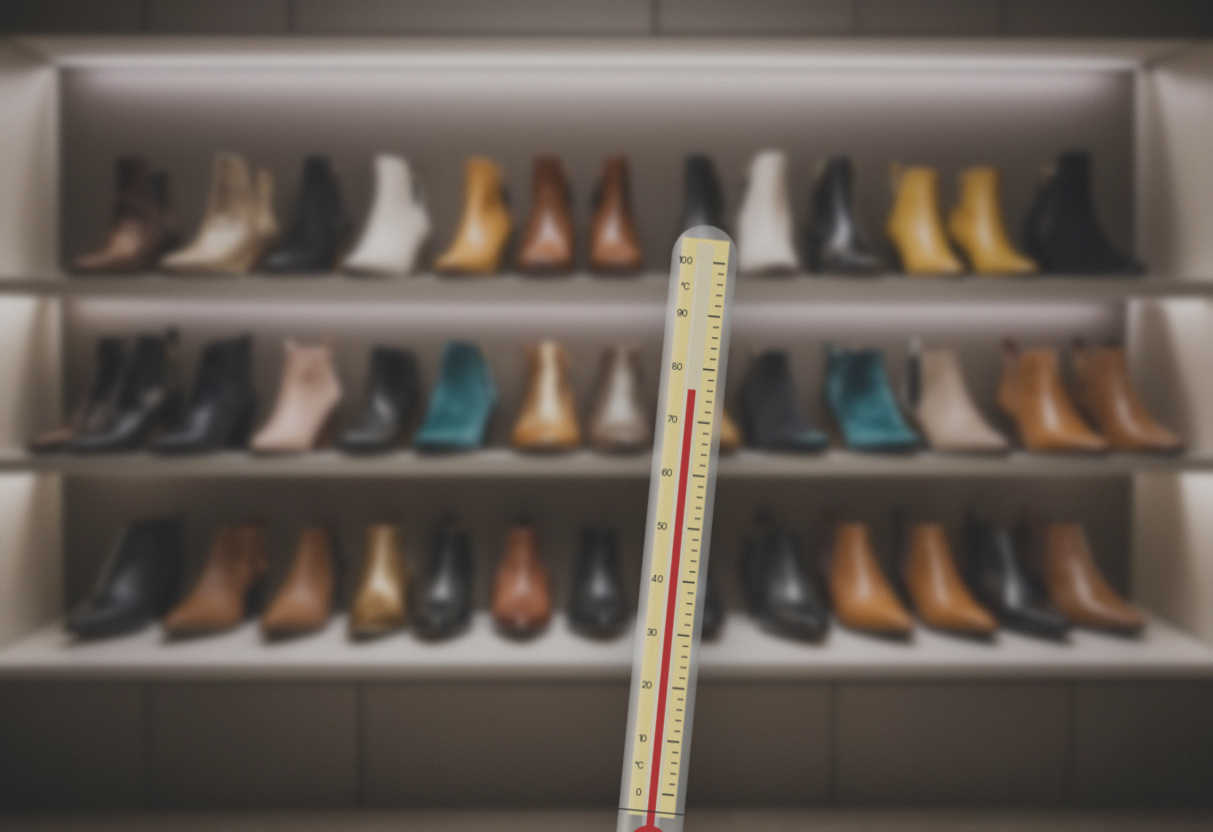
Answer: 76°C
